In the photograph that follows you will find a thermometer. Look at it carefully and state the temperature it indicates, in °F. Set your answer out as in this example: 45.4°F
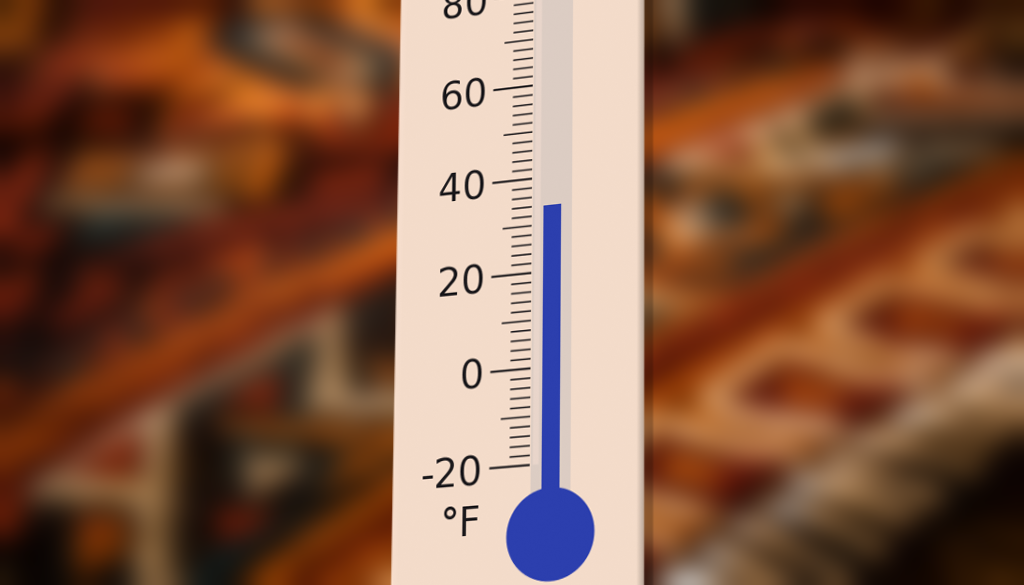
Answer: 34°F
